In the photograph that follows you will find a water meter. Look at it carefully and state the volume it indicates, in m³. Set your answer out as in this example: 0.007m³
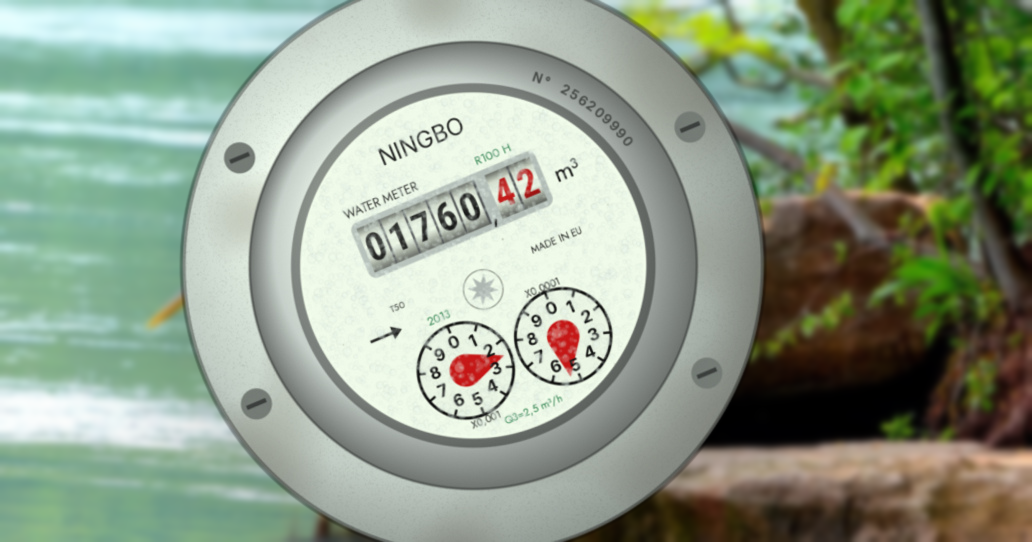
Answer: 1760.4225m³
